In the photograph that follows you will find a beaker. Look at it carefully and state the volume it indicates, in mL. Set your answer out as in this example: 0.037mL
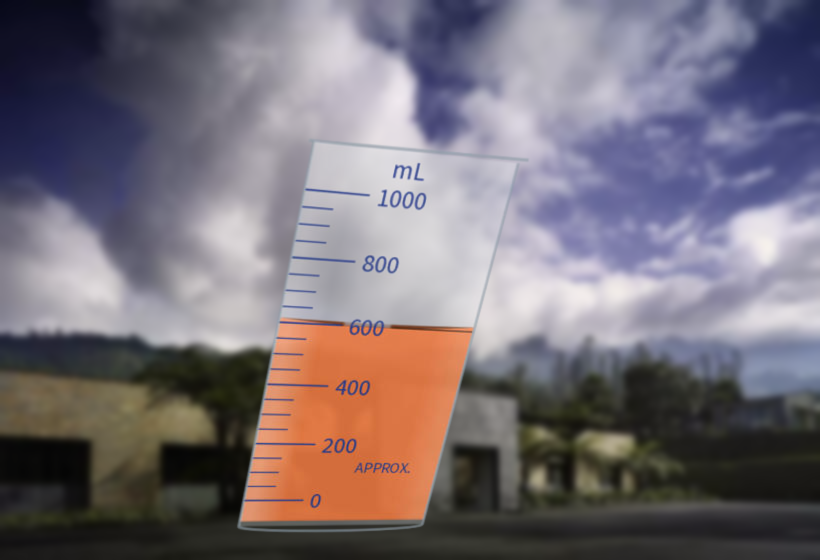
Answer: 600mL
